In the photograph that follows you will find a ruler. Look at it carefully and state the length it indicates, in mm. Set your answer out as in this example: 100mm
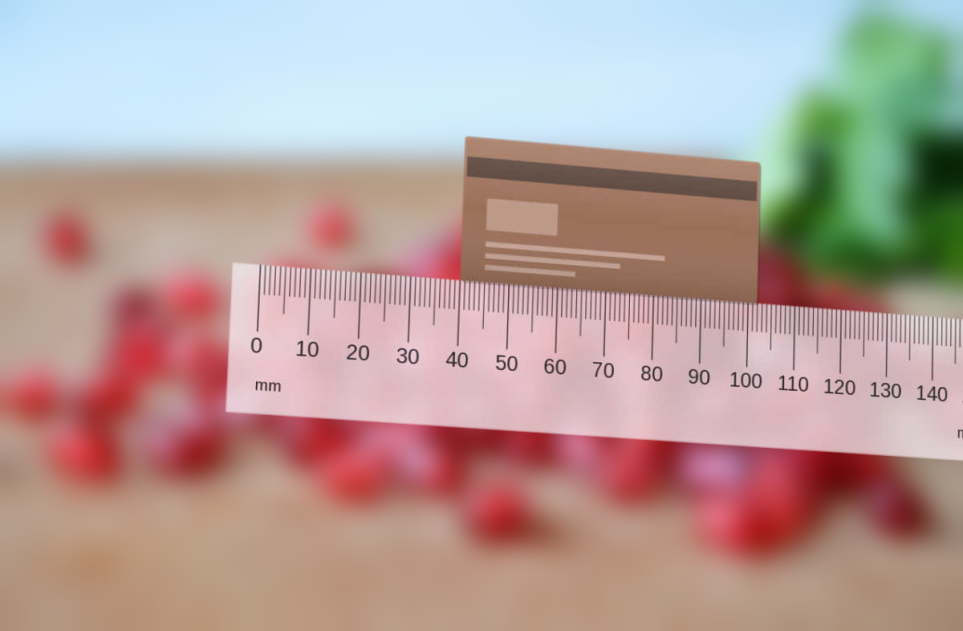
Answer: 62mm
